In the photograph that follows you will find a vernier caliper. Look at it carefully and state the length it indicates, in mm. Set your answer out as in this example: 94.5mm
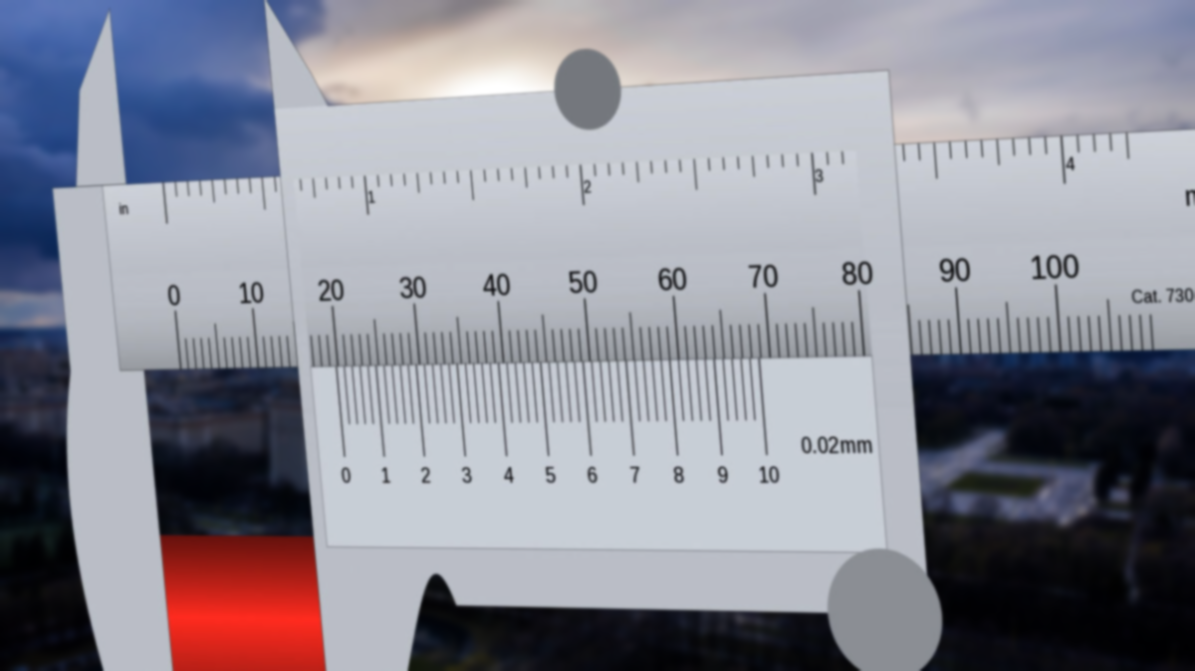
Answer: 19.8mm
